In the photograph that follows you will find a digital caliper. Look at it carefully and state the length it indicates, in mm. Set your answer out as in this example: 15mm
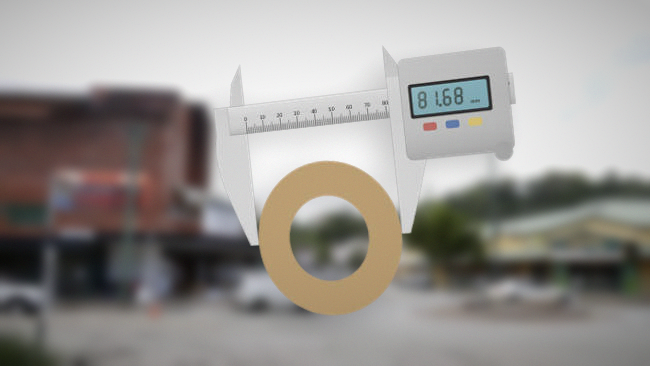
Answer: 81.68mm
